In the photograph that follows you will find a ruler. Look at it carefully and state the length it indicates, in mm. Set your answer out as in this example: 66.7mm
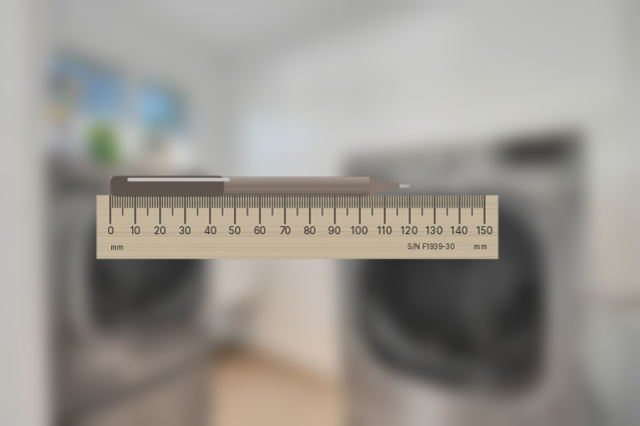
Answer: 120mm
